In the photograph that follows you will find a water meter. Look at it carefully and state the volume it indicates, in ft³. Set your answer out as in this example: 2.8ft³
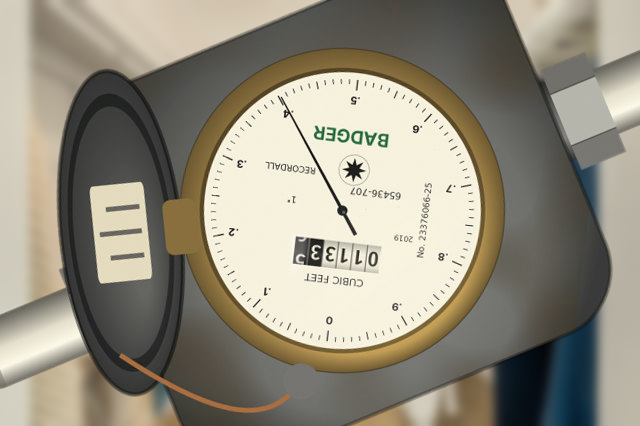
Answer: 11335.40ft³
